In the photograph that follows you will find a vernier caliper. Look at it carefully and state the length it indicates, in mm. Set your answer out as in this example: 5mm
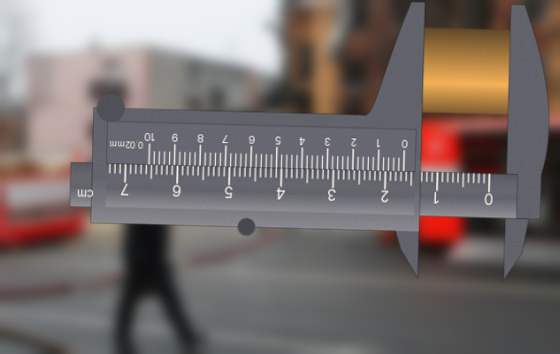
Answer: 16.5mm
